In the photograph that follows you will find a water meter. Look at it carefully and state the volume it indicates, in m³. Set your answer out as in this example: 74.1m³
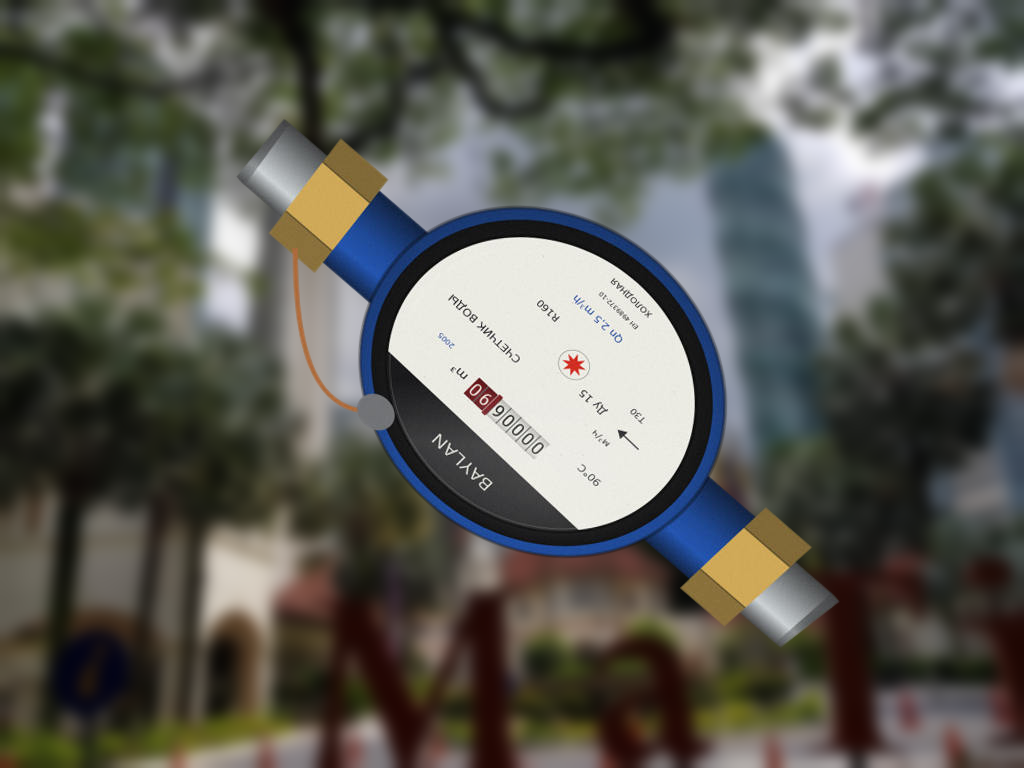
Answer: 6.90m³
